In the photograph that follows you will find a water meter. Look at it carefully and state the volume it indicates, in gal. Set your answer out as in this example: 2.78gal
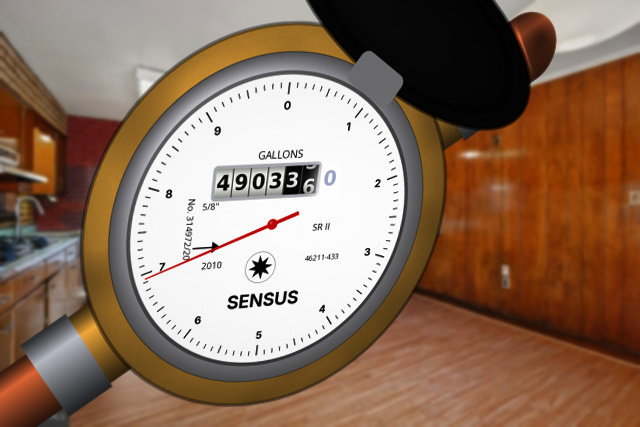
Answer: 4903356.9gal
